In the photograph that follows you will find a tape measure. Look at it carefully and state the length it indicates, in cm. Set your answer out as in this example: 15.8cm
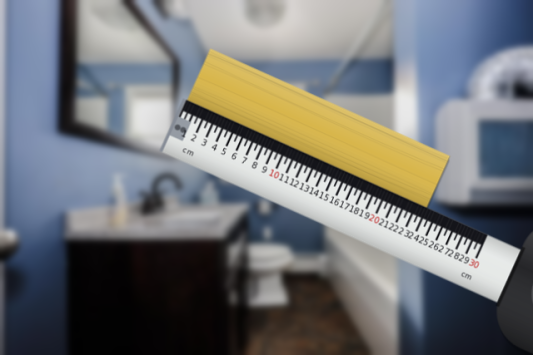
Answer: 24cm
